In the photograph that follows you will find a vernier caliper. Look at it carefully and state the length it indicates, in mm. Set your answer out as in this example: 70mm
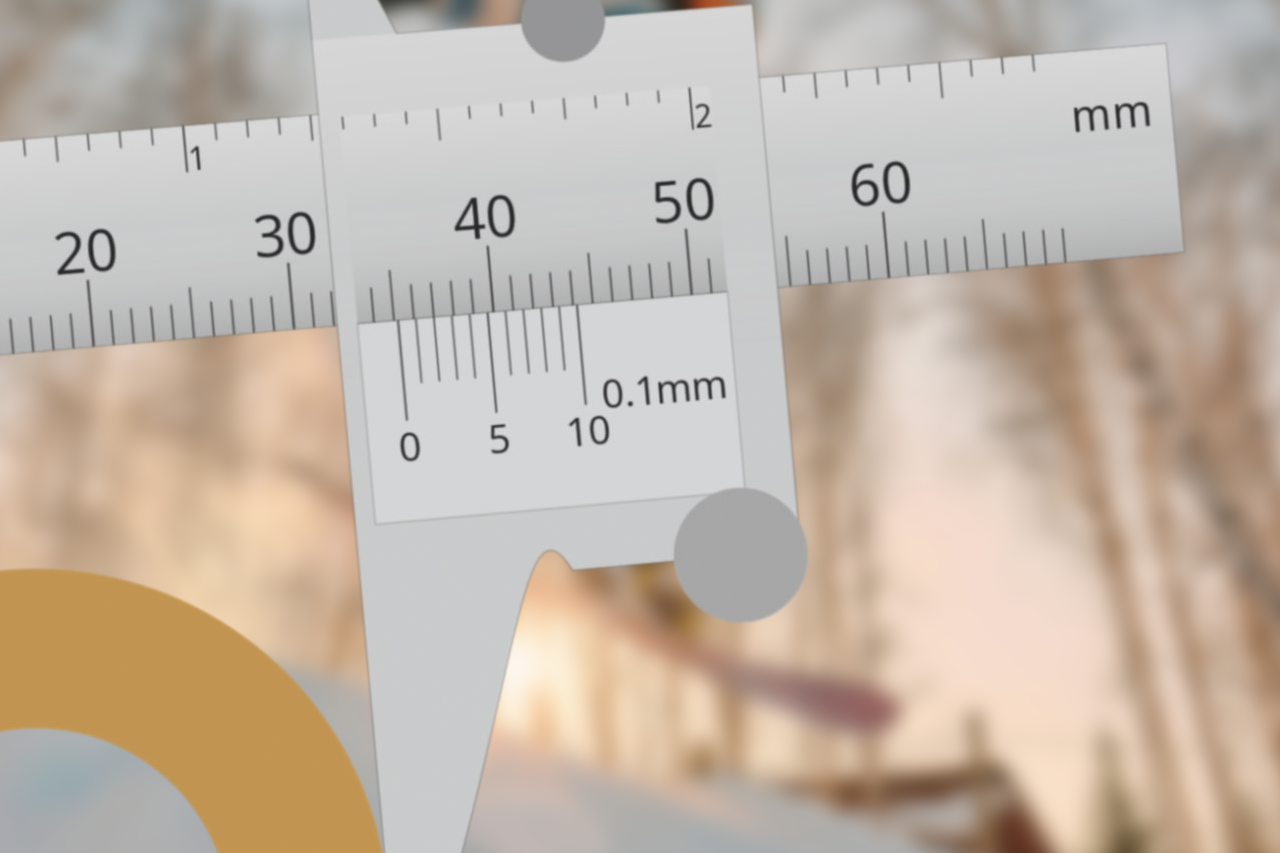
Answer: 35.2mm
